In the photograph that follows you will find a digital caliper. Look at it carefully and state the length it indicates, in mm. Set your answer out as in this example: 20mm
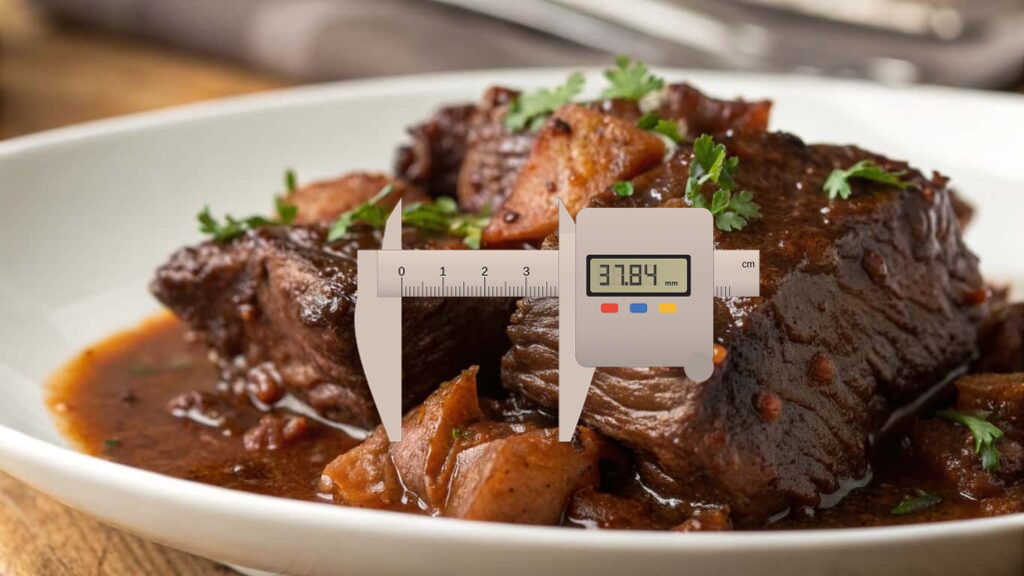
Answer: 37.84mm
